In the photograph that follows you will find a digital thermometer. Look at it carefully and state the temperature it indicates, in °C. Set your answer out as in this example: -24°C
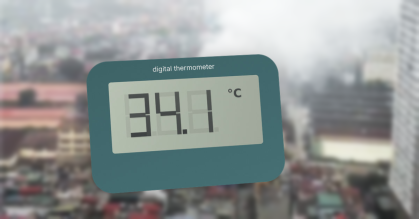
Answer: 34.1°C
